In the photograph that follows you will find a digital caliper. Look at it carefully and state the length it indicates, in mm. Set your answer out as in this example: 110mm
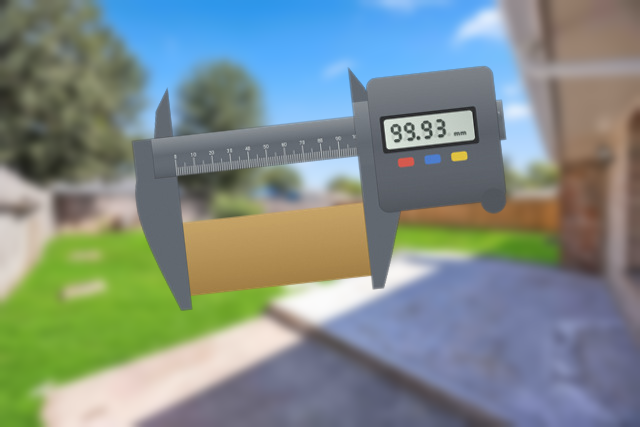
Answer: 99.93mm
